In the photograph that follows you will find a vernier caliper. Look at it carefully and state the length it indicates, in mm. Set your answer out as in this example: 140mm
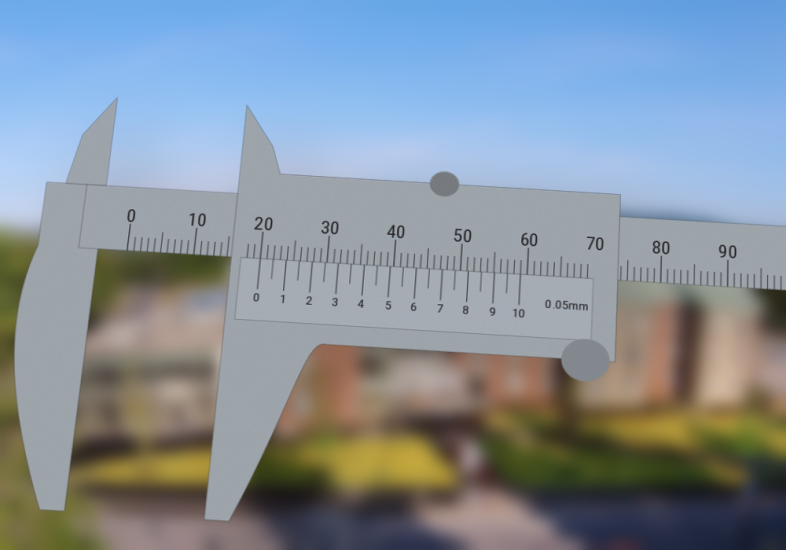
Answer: 20.0mm
